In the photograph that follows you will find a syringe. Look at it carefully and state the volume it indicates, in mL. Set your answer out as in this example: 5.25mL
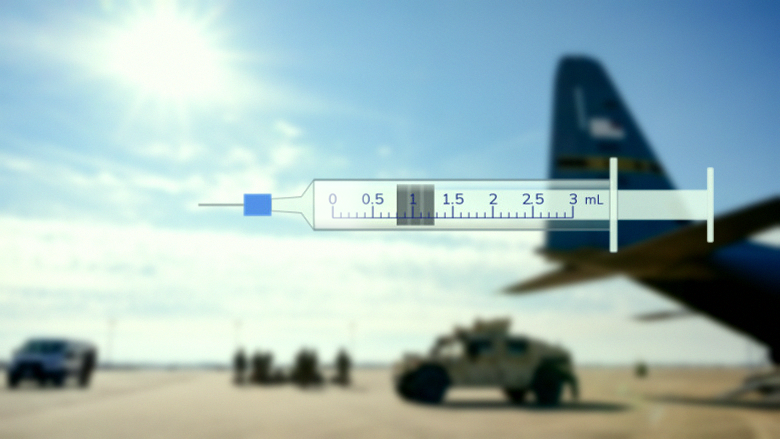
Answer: 0.8mL
